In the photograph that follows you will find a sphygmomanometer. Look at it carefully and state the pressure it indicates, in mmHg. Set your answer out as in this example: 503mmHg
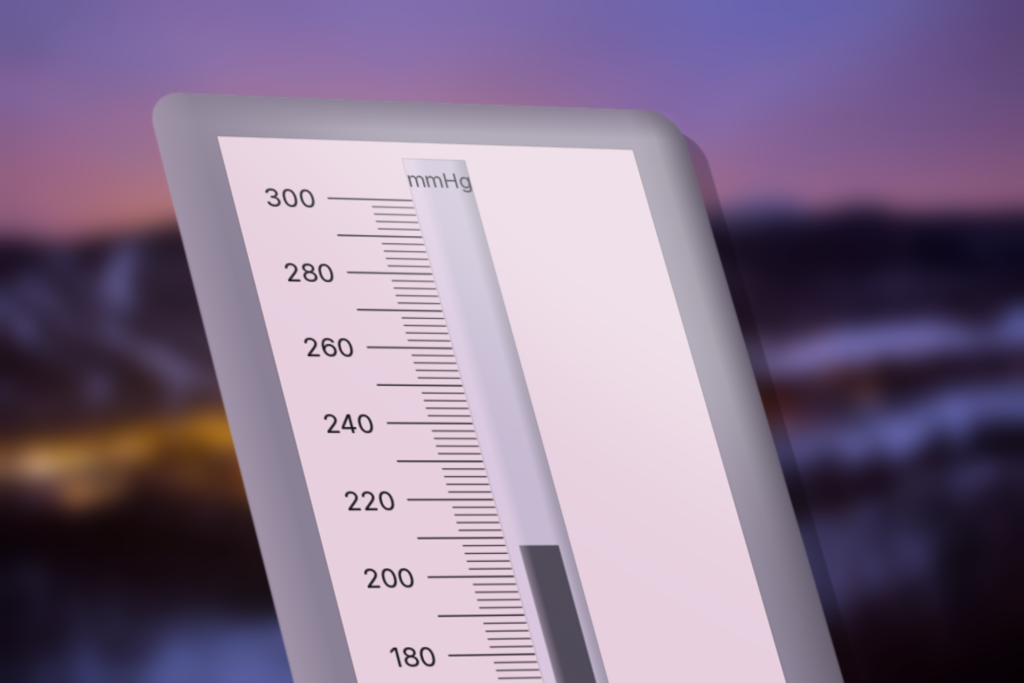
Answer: 208mmHg
